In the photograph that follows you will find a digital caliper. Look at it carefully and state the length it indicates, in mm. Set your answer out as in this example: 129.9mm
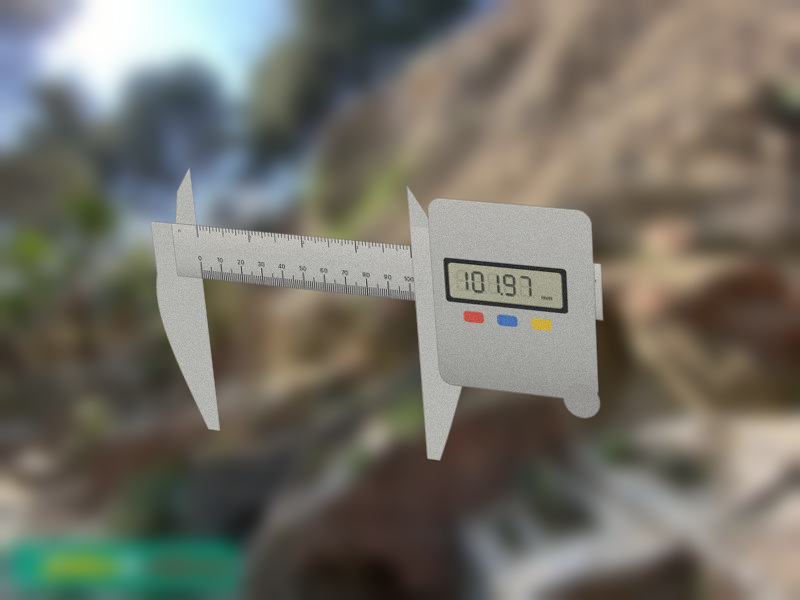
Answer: 101.97mm
